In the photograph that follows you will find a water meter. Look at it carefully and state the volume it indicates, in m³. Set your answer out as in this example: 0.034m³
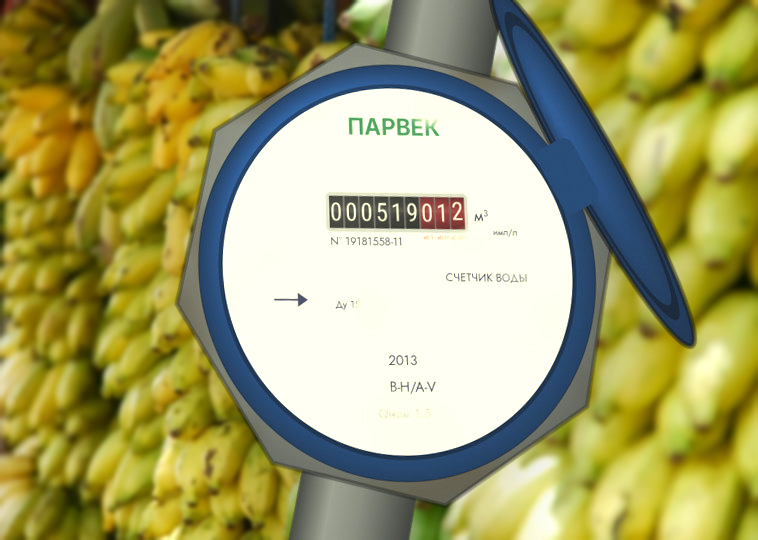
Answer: 519.012m³
